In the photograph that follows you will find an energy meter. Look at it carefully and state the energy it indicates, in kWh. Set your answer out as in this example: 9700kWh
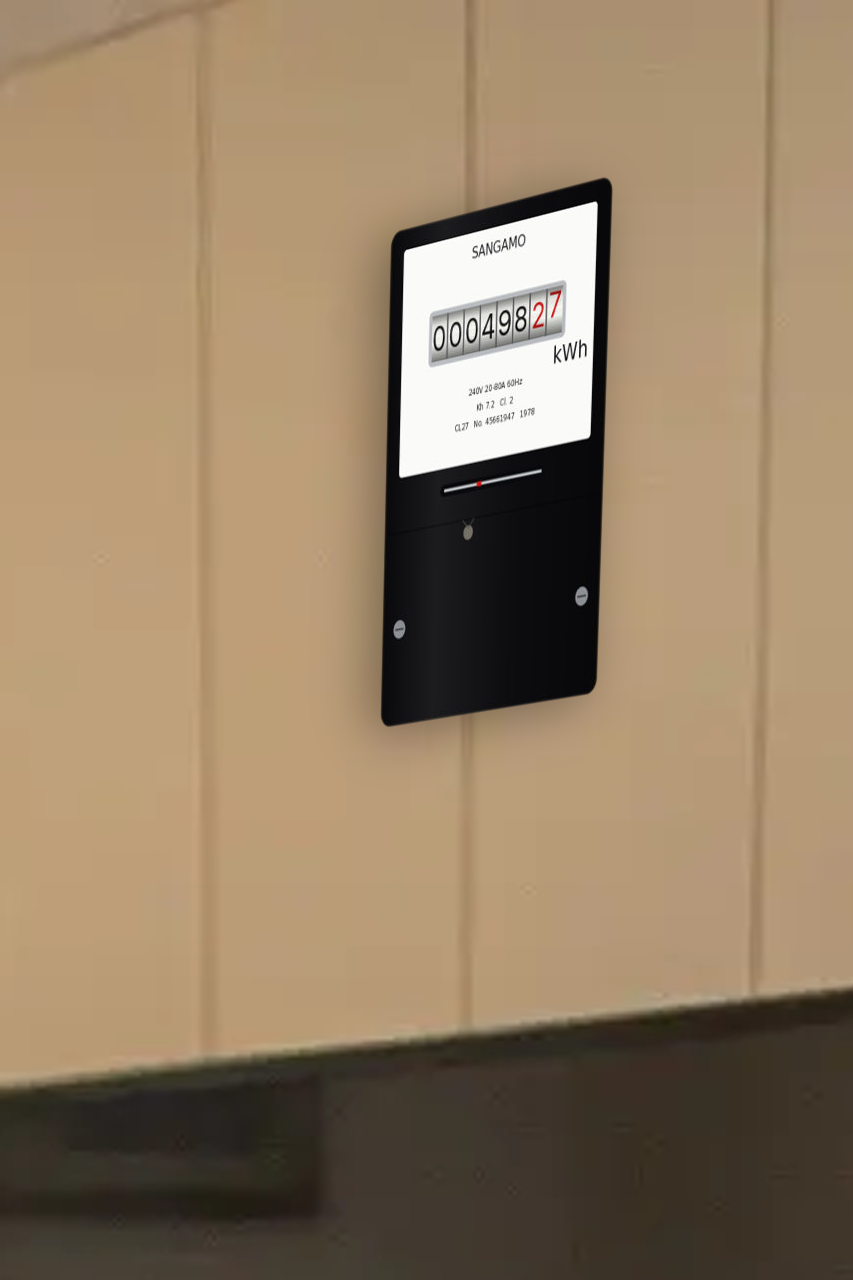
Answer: 498.27kWh
